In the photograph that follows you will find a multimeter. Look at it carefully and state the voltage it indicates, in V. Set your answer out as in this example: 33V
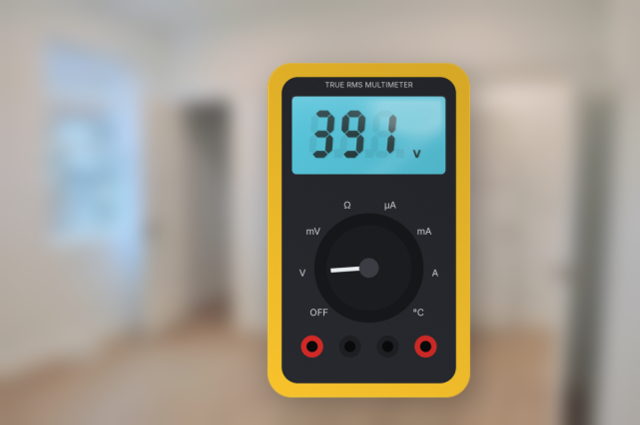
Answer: 391V
